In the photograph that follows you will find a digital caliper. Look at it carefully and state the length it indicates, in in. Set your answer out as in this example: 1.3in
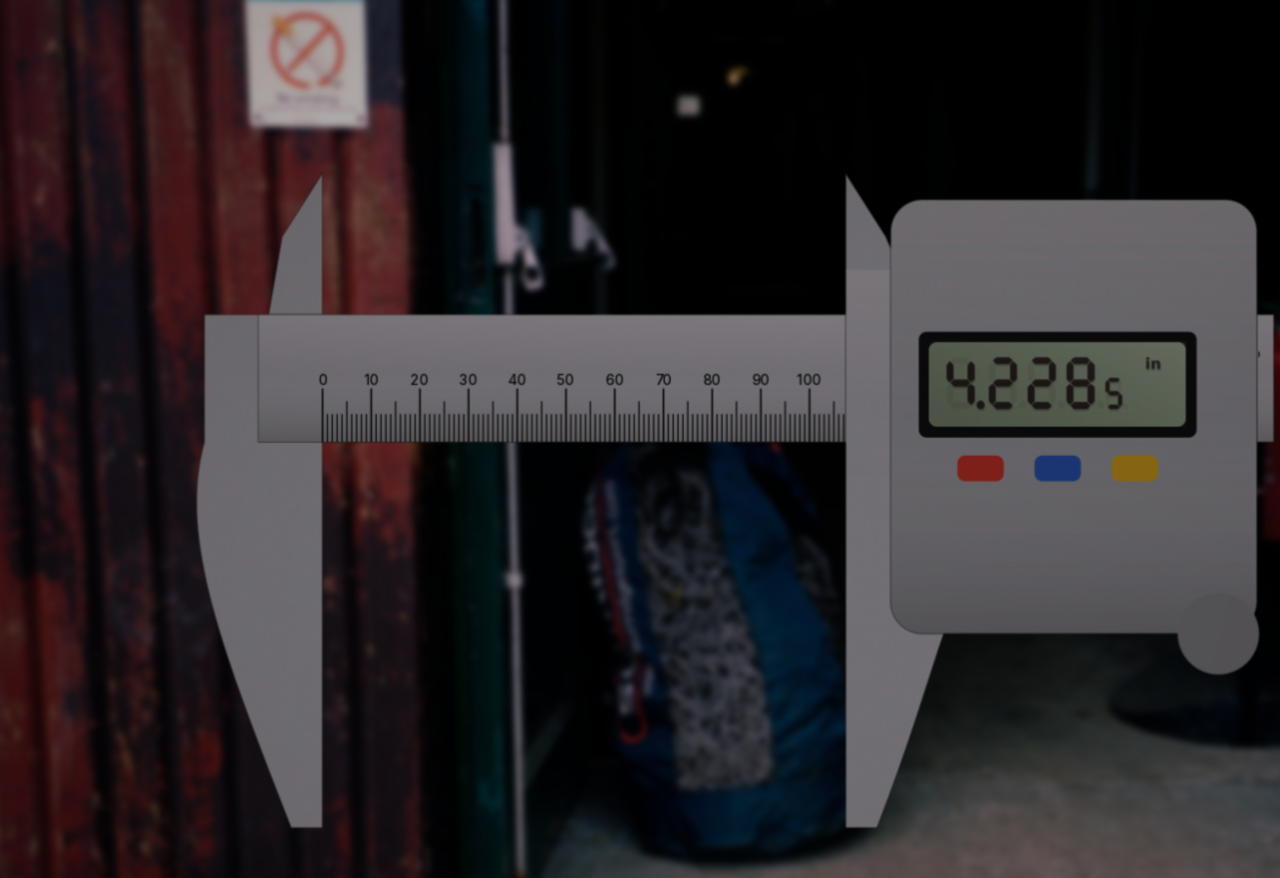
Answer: 4.2285in
